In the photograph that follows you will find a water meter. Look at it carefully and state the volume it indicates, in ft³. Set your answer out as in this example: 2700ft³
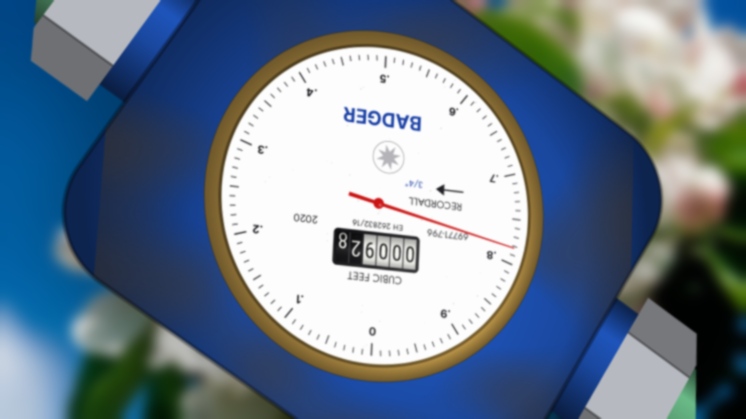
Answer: 927.78ft³
